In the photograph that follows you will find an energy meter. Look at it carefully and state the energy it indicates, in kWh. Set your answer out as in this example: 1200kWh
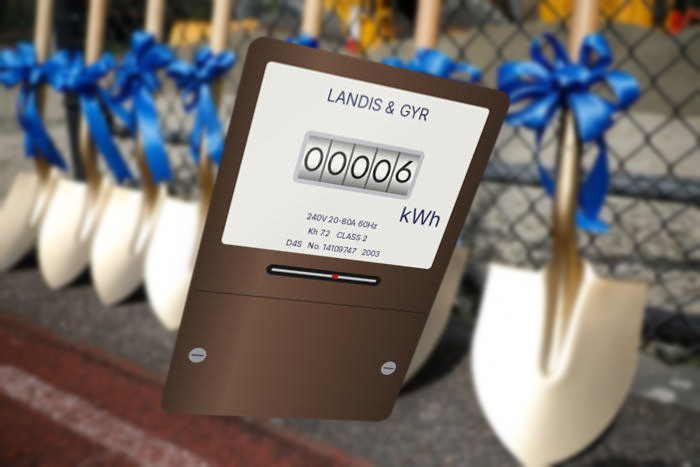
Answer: 6kWh
